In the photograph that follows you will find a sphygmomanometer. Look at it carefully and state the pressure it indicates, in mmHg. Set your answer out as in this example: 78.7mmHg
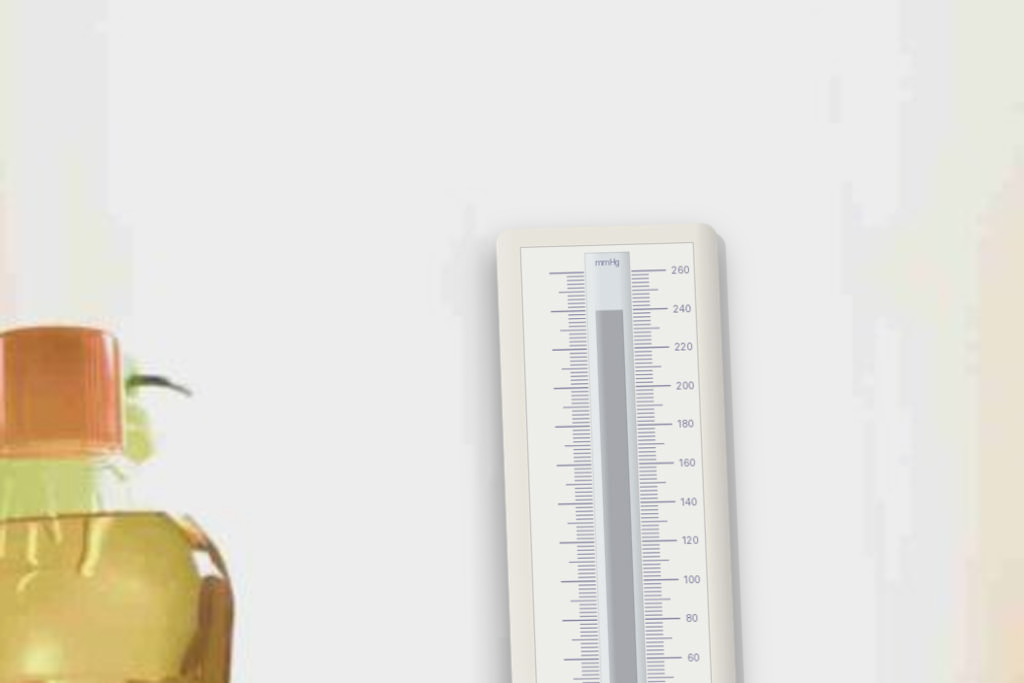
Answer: 240mmHg
